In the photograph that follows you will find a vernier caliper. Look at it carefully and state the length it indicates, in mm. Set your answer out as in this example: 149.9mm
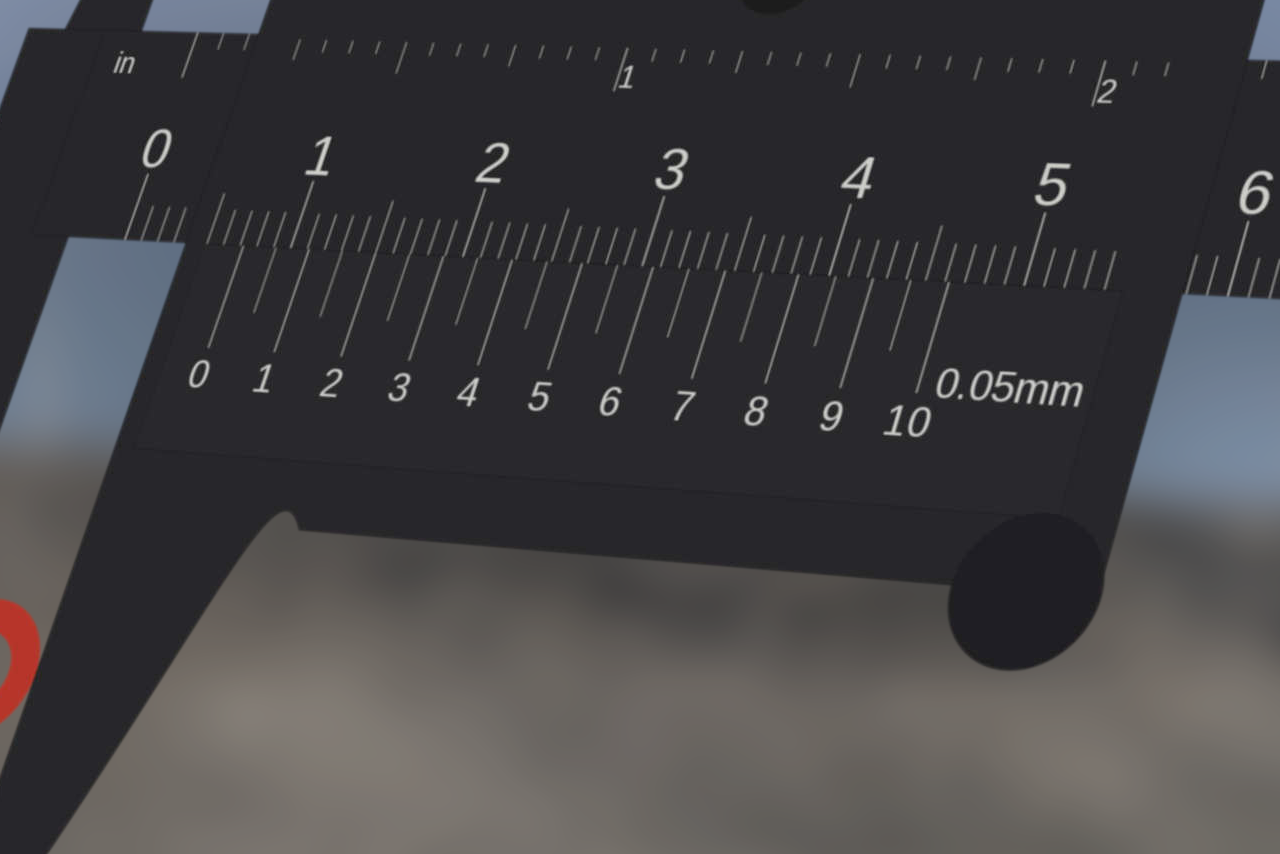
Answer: 7.2mm
